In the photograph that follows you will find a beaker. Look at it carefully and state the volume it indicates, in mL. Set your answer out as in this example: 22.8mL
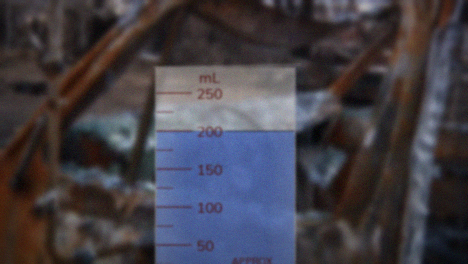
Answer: 200mL
